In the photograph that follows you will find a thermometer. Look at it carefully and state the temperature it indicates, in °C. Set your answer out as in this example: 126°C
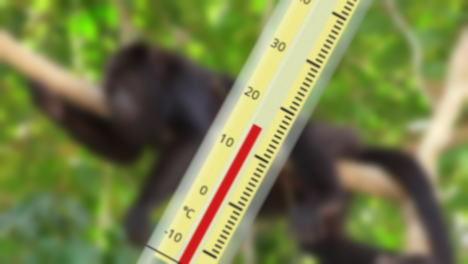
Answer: 15°C
